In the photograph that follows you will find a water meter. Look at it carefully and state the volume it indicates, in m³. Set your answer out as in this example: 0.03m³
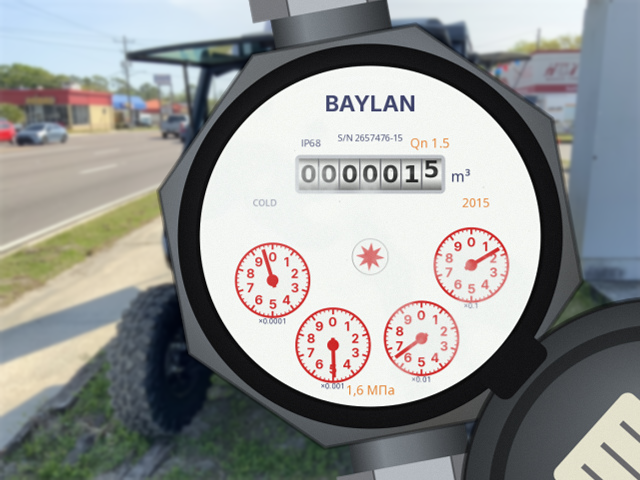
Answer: 15.1649m³
